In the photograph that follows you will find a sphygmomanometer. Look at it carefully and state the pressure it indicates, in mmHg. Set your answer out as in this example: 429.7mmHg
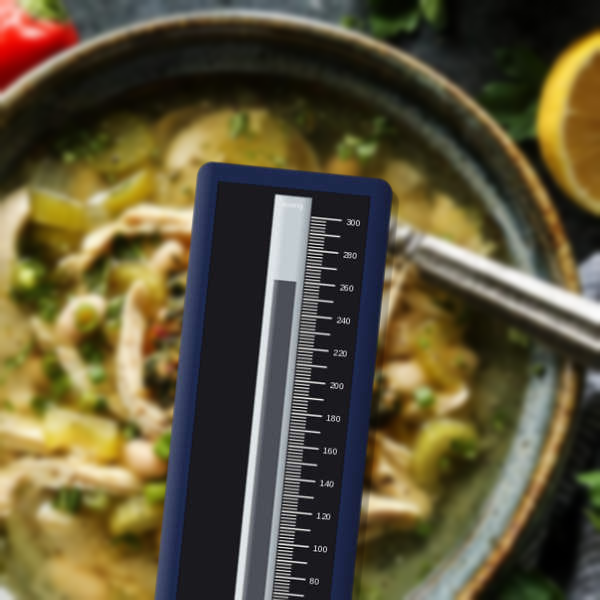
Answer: 260mmHg
